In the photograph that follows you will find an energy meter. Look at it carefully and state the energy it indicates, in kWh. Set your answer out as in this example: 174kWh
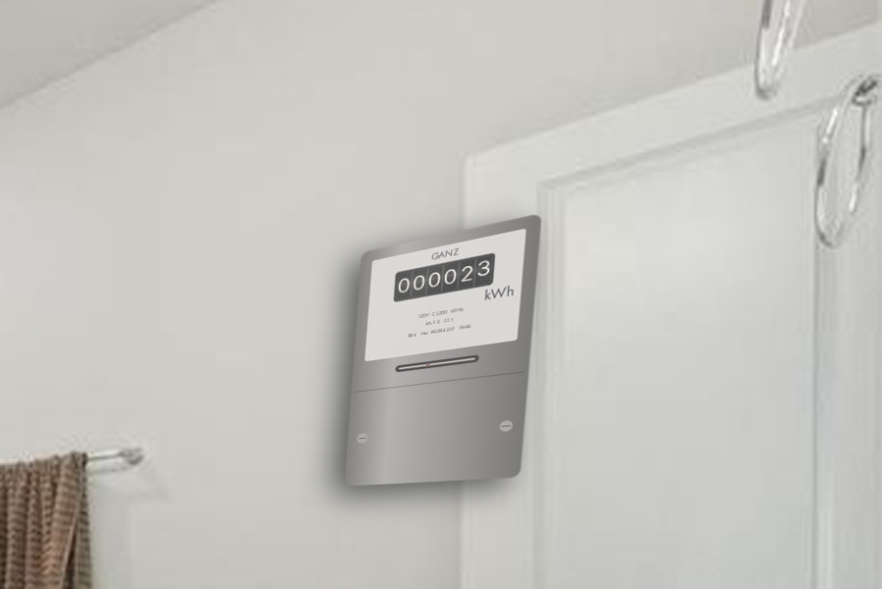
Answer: 23kWh
